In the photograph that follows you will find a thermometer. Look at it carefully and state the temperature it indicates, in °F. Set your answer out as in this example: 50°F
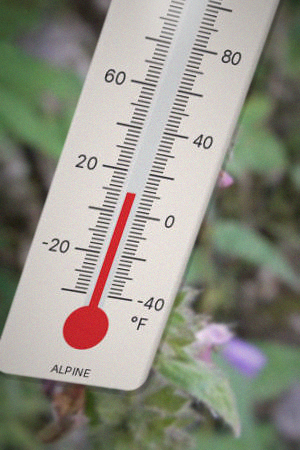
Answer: 10°F
